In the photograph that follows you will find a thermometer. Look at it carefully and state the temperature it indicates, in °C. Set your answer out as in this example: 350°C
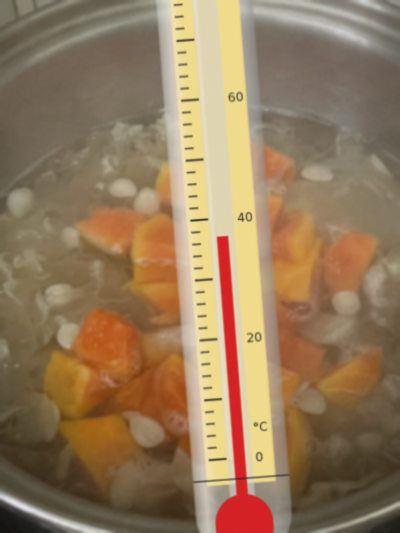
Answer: 37°C
